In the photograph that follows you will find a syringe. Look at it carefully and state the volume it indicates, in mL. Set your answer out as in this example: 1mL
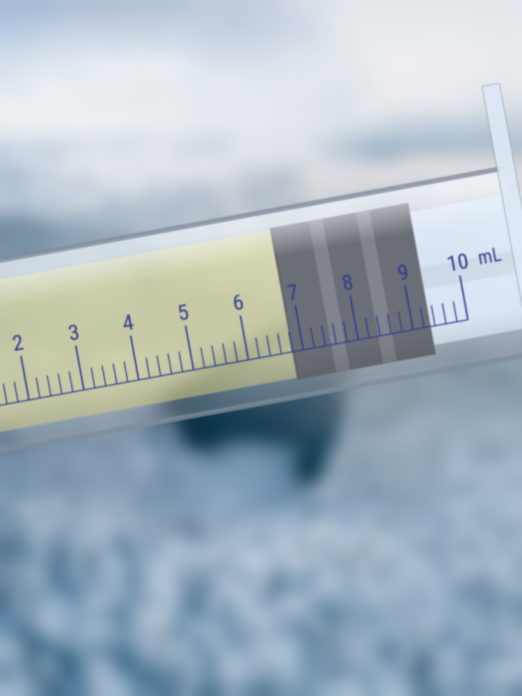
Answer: 6.8mL
